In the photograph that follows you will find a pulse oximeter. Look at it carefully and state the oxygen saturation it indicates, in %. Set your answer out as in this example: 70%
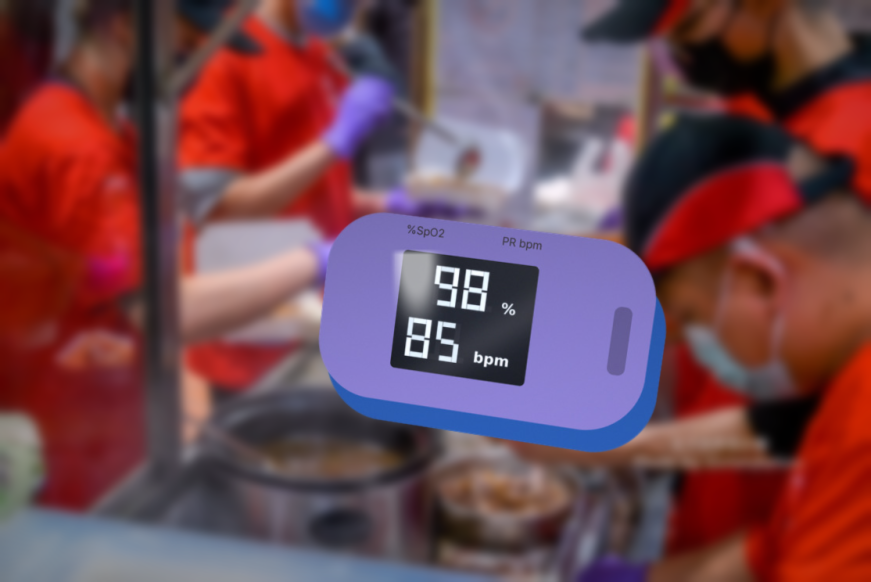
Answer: 98%
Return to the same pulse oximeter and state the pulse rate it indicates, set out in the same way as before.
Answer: 85bpm
